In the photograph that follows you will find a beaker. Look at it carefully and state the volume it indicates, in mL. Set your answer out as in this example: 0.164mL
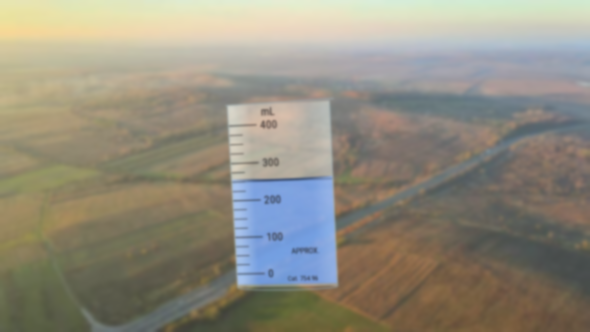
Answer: 250mL
